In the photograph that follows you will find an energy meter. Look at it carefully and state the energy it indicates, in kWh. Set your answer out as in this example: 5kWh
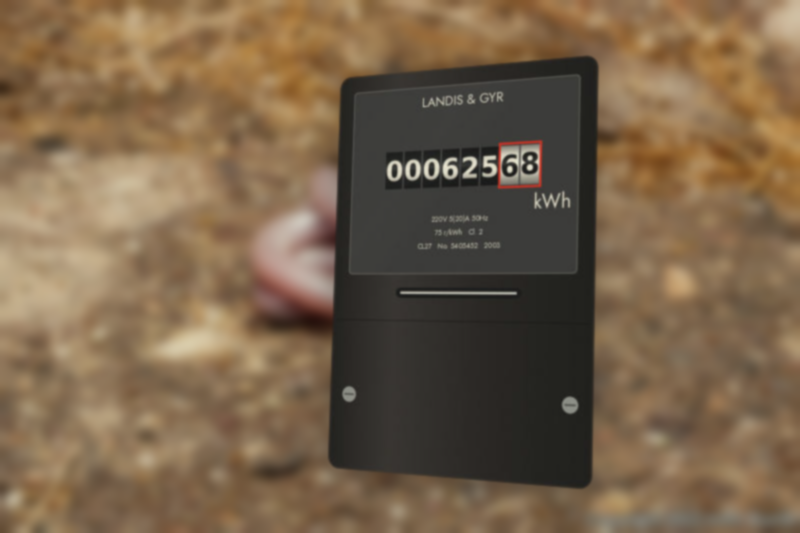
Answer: 625.68kWh
